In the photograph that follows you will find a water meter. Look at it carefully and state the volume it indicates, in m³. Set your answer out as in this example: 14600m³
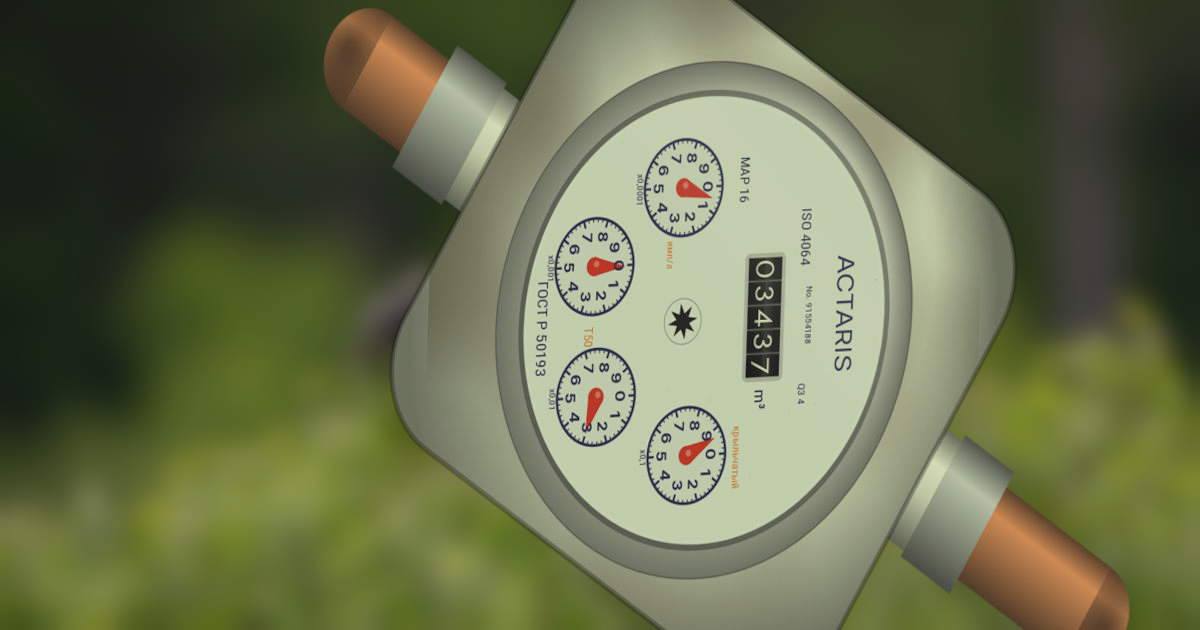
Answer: 3436.9300m³
